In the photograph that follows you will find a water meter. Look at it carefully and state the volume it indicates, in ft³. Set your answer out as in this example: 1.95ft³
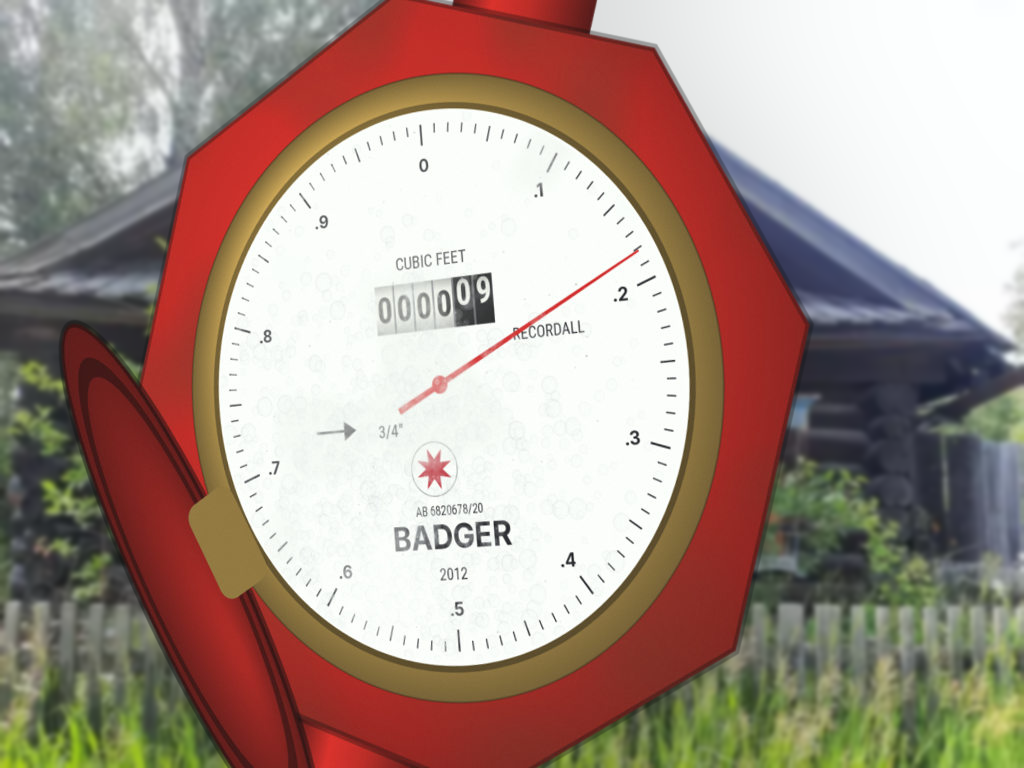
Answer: 9.18ft³
